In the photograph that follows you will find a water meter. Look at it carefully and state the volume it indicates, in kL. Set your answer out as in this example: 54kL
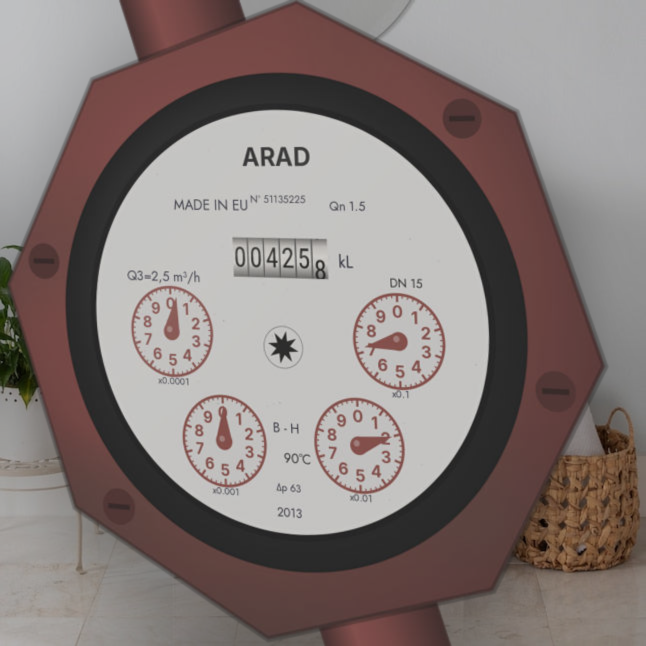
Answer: 4257.7200kL
